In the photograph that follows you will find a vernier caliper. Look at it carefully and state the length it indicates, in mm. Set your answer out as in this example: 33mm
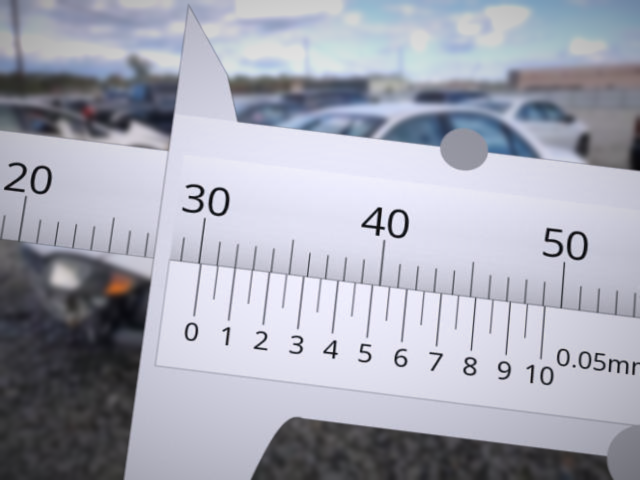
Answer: 30.1mm
